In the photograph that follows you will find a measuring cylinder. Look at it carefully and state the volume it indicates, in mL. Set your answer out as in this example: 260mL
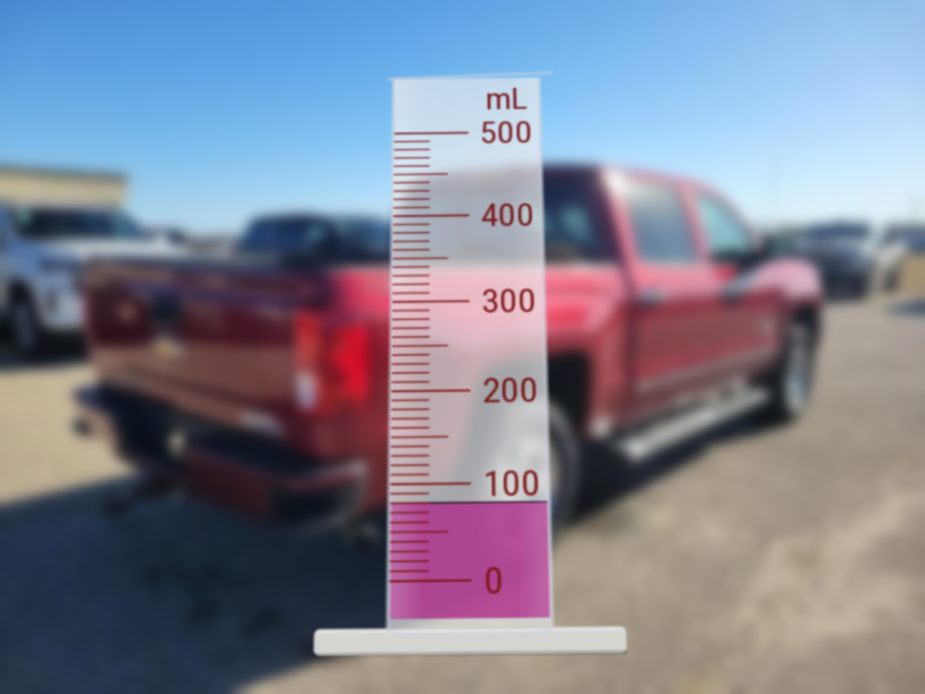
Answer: 80mL
